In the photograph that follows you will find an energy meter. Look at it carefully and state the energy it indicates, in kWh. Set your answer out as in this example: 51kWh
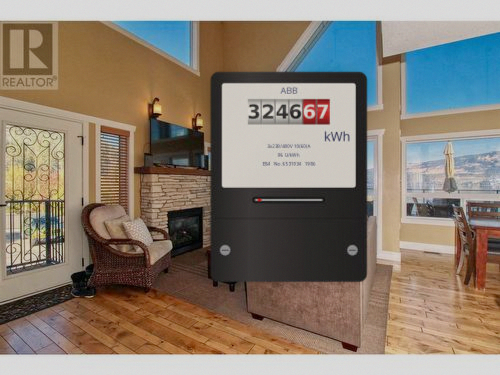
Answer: 3246.67kWh
